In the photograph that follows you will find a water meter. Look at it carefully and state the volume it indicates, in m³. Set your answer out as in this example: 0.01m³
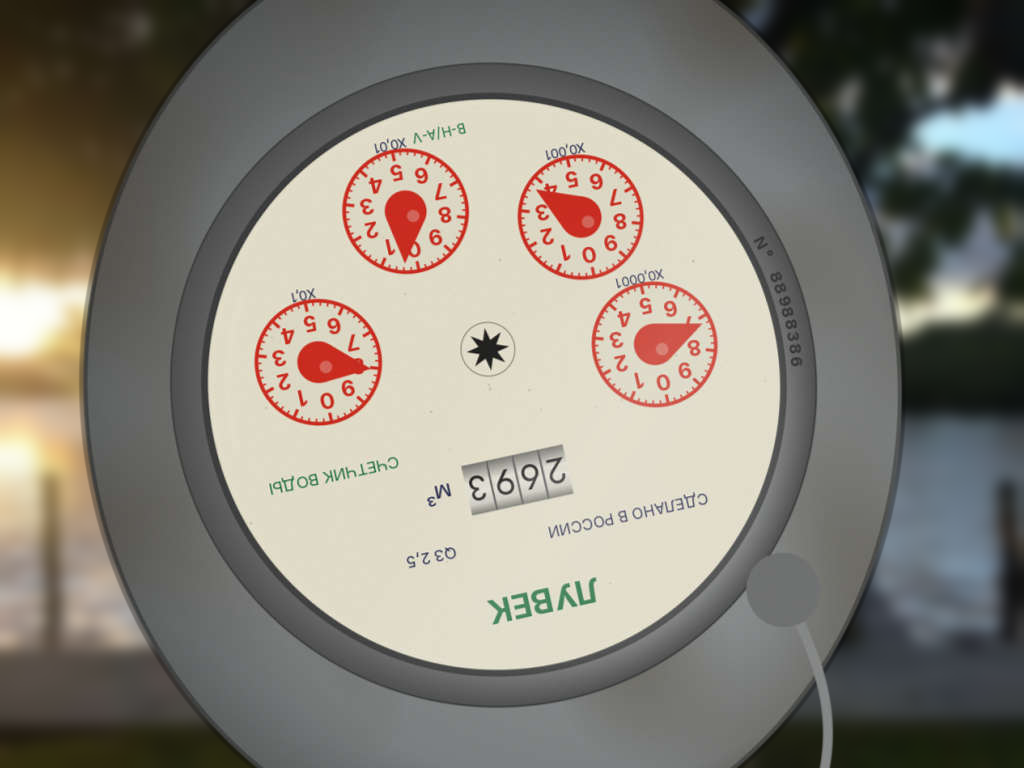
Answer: 2693.8037m³
